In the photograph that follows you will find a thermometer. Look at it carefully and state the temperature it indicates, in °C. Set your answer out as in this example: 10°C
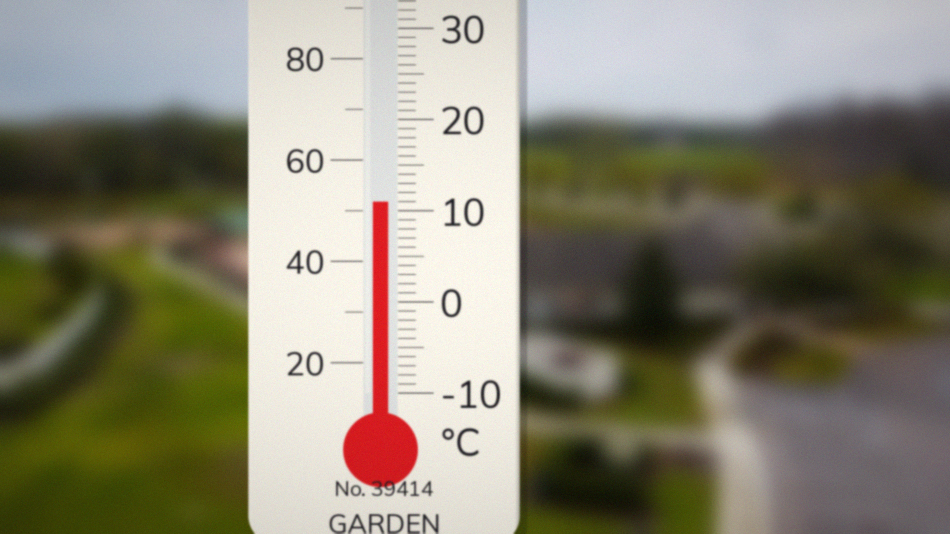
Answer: 11°C
